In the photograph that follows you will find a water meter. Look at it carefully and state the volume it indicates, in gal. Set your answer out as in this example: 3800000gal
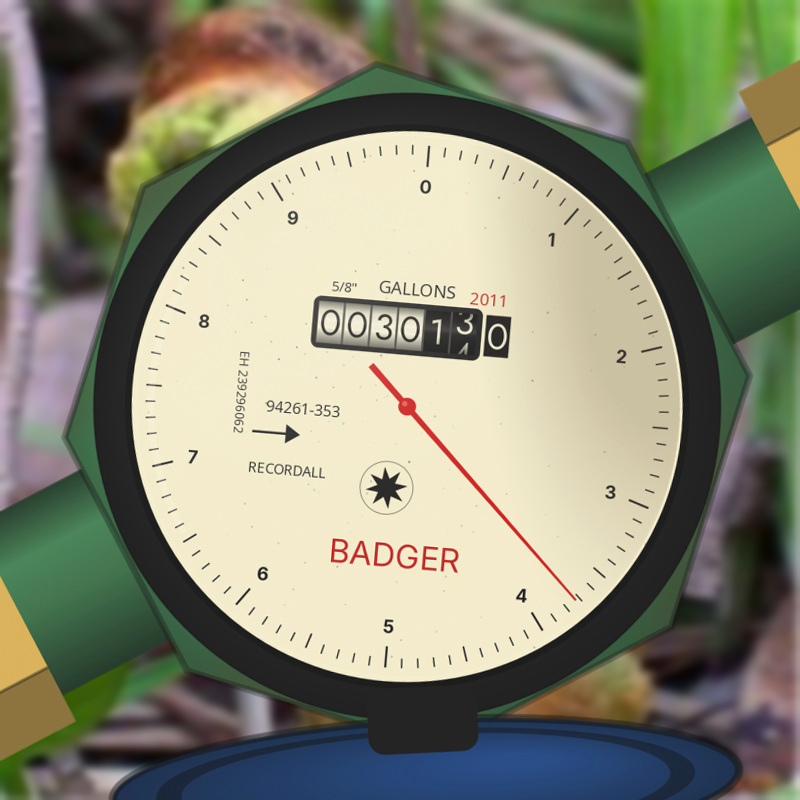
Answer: 30133.7gal
